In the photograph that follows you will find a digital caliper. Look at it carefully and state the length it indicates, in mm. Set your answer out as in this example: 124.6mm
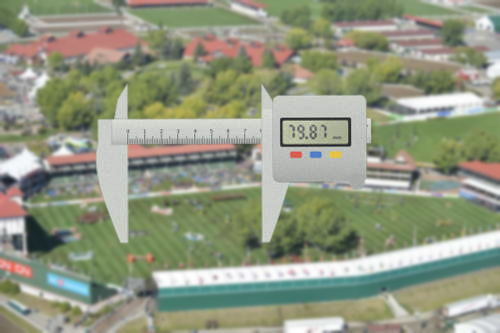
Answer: 79.87mm
